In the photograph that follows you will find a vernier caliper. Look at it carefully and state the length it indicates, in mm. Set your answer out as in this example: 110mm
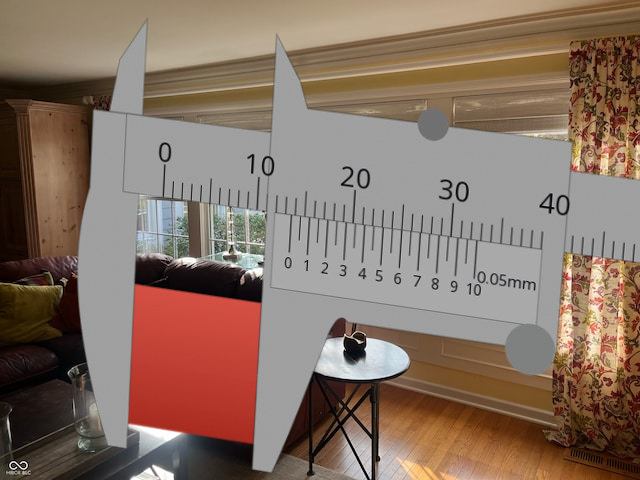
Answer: 13.6mm
